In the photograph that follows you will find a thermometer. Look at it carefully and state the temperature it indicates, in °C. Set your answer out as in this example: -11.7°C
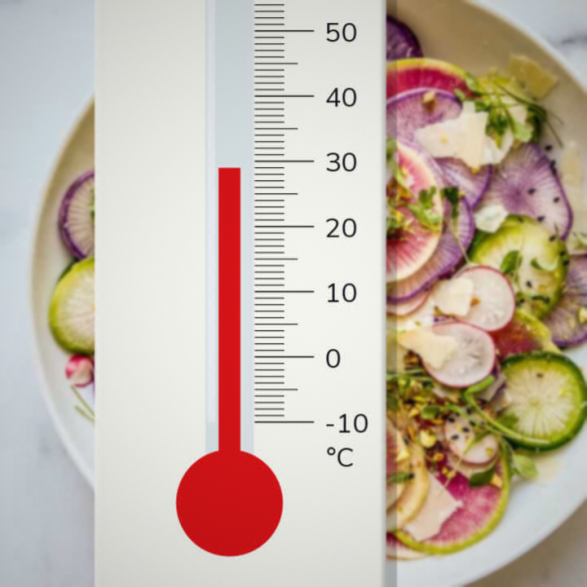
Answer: 29°C
